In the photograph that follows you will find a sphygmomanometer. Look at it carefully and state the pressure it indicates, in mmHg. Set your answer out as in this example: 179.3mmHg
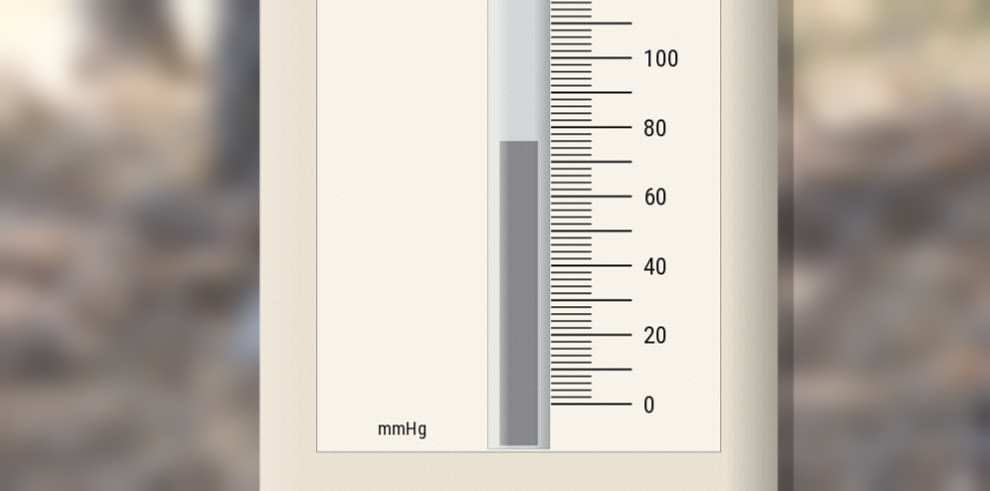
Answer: 76mmHg
